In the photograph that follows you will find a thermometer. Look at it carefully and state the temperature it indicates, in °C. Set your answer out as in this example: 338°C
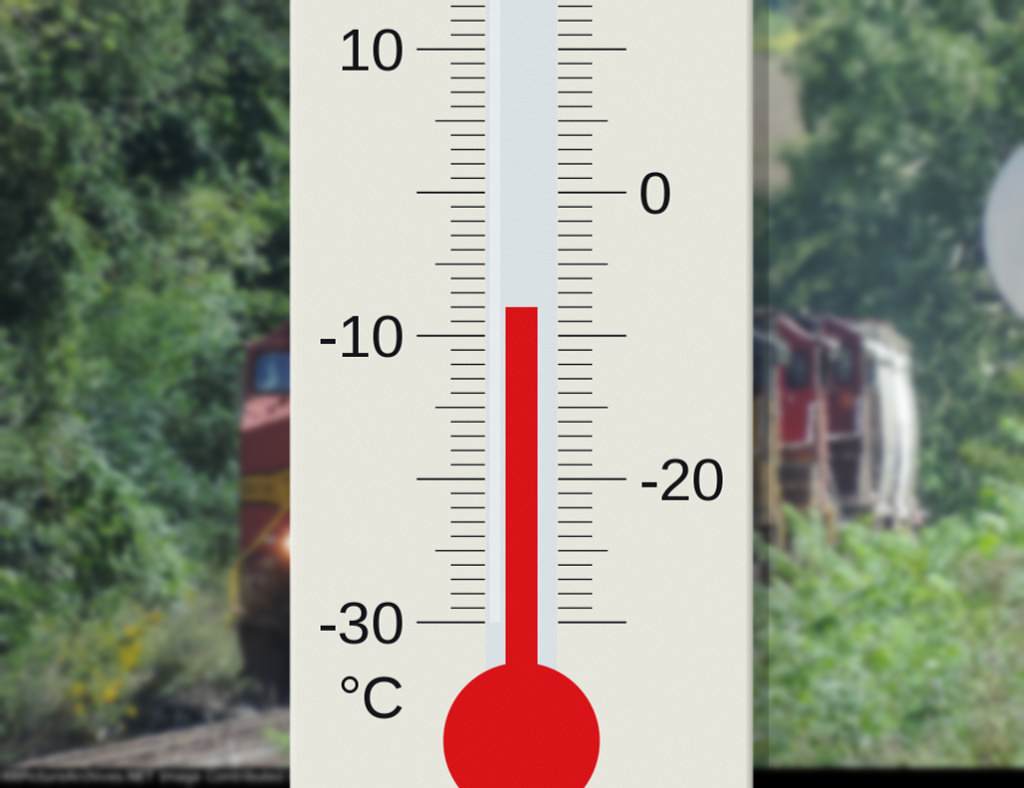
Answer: -8°C
